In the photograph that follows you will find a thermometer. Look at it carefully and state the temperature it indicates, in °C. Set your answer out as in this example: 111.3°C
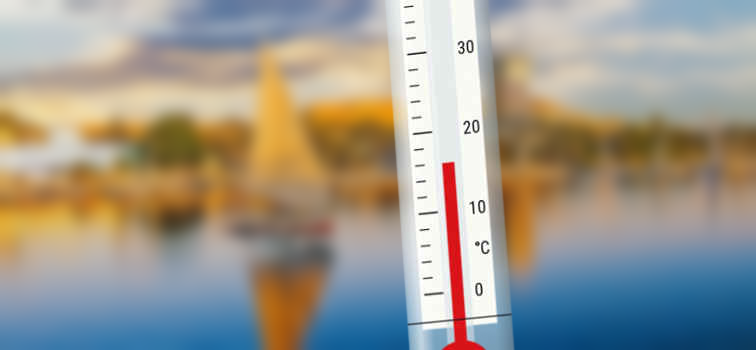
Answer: 16°C
